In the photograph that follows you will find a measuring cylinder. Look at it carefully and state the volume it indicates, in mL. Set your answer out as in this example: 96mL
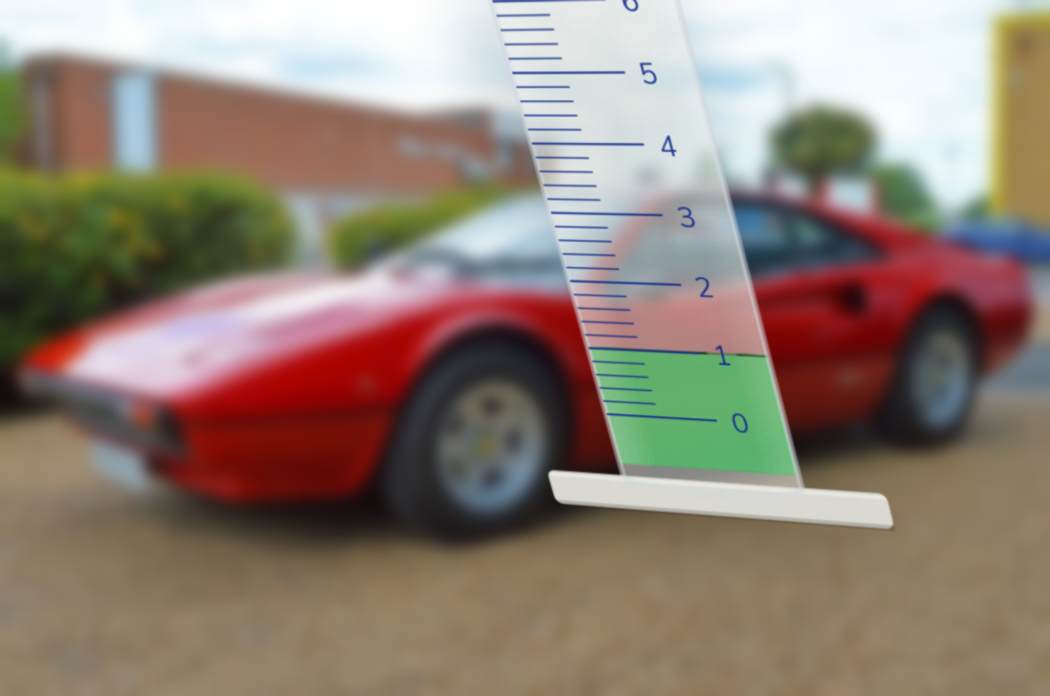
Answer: 1mL
